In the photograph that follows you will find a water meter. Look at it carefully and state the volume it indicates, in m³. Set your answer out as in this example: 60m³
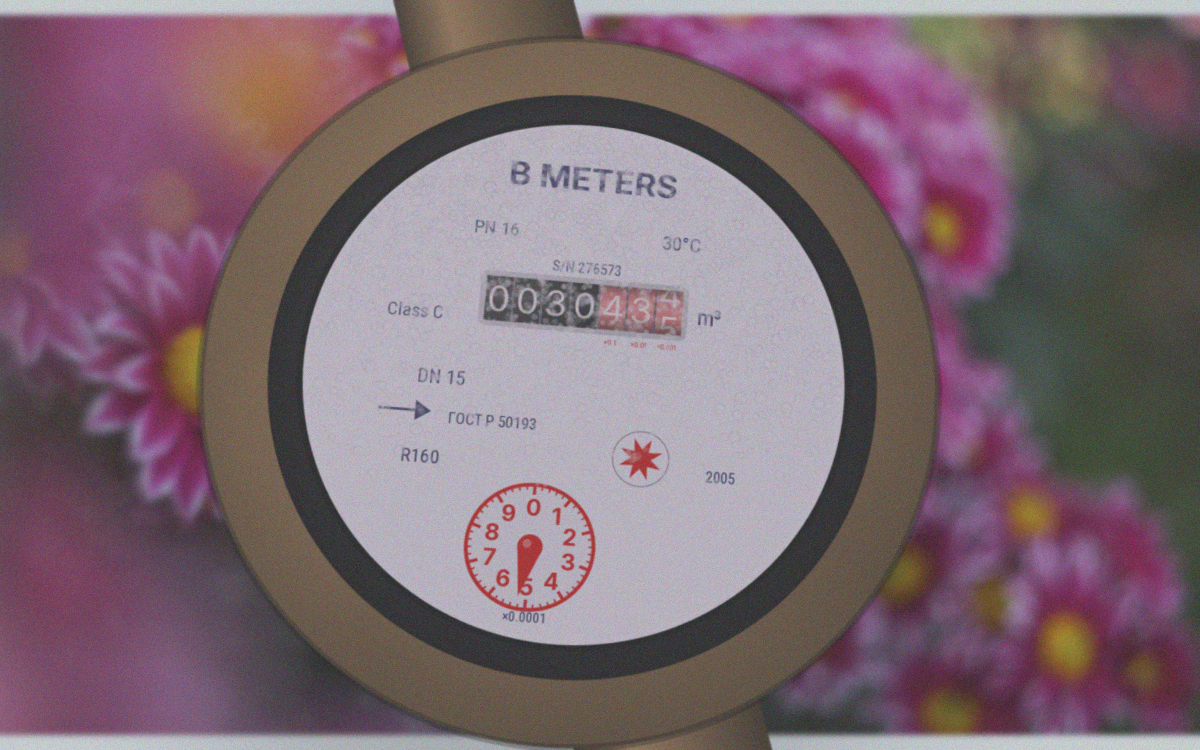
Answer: 30.4345m³
